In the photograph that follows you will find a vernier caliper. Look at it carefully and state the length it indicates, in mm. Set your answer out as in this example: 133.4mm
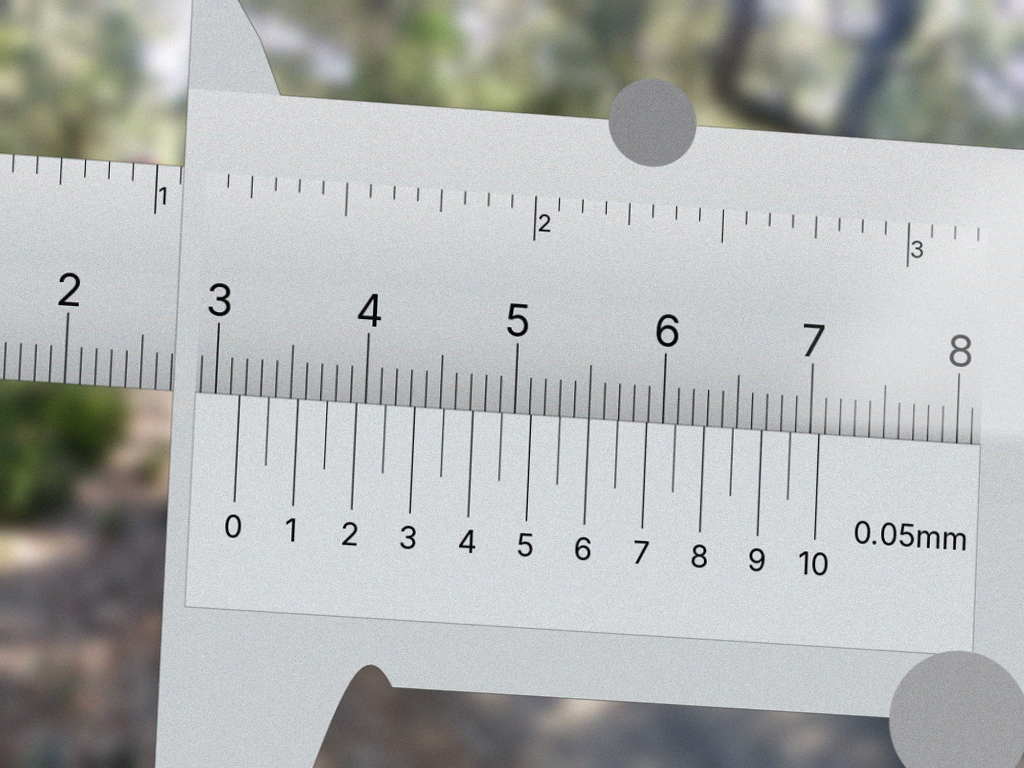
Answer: 31.6mm
